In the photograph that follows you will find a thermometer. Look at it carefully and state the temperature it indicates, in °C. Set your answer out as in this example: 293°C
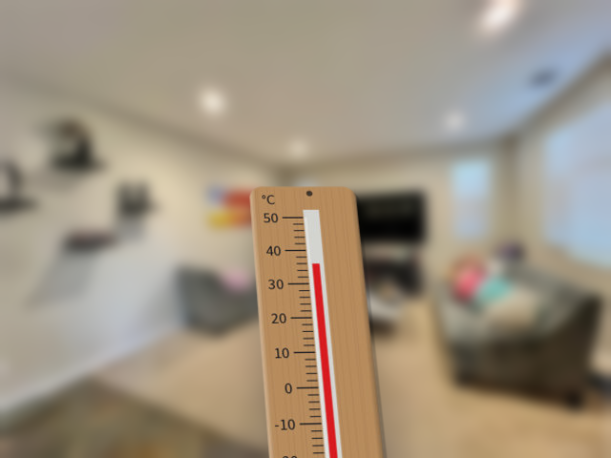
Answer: 36°C
